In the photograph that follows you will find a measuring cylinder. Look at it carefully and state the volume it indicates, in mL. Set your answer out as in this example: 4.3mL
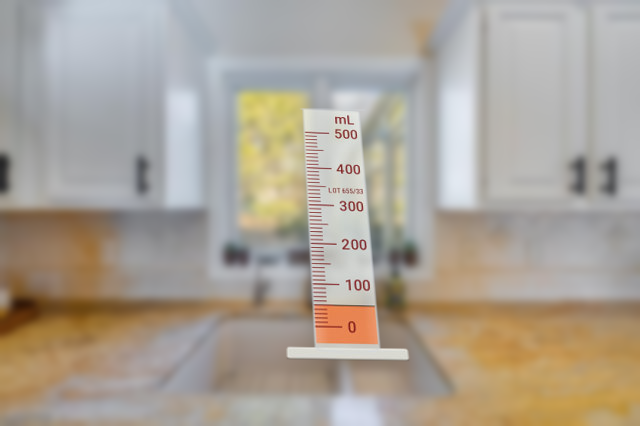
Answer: 50mL
